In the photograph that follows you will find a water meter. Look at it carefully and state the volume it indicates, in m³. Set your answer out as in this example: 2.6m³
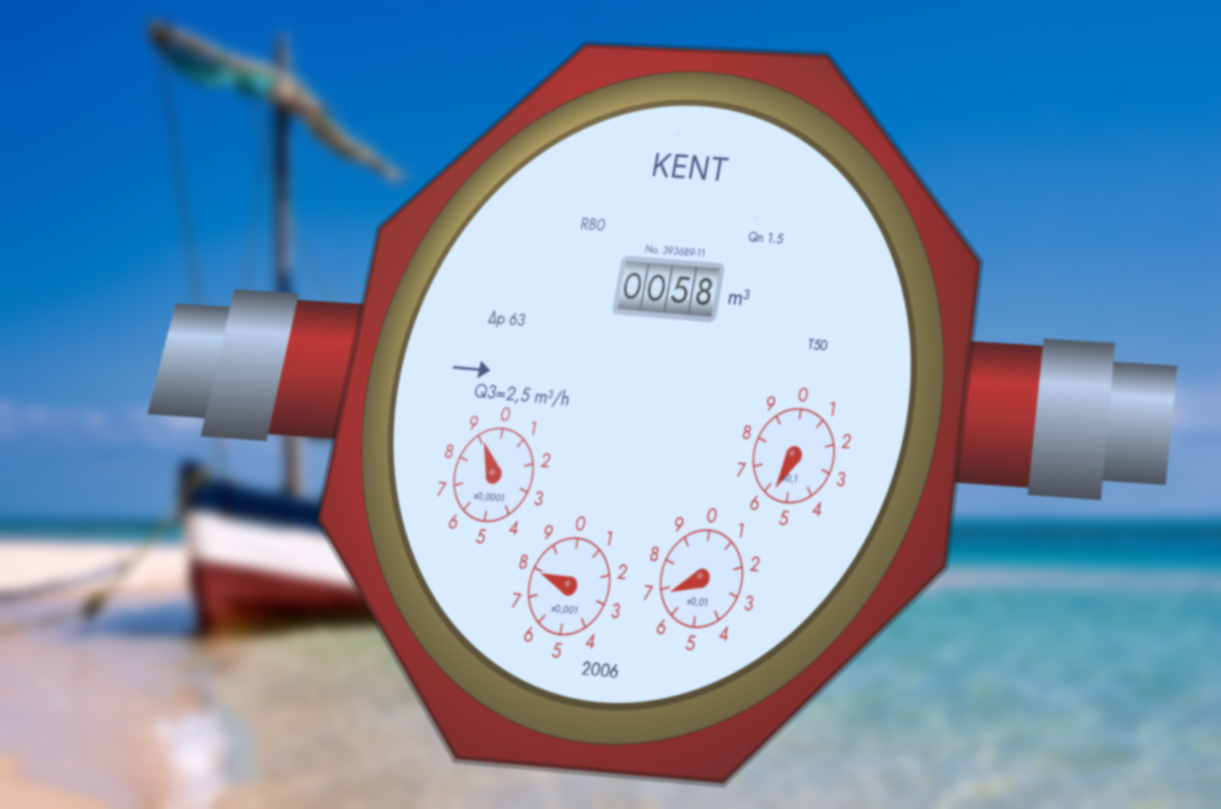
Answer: 58.5679m³
